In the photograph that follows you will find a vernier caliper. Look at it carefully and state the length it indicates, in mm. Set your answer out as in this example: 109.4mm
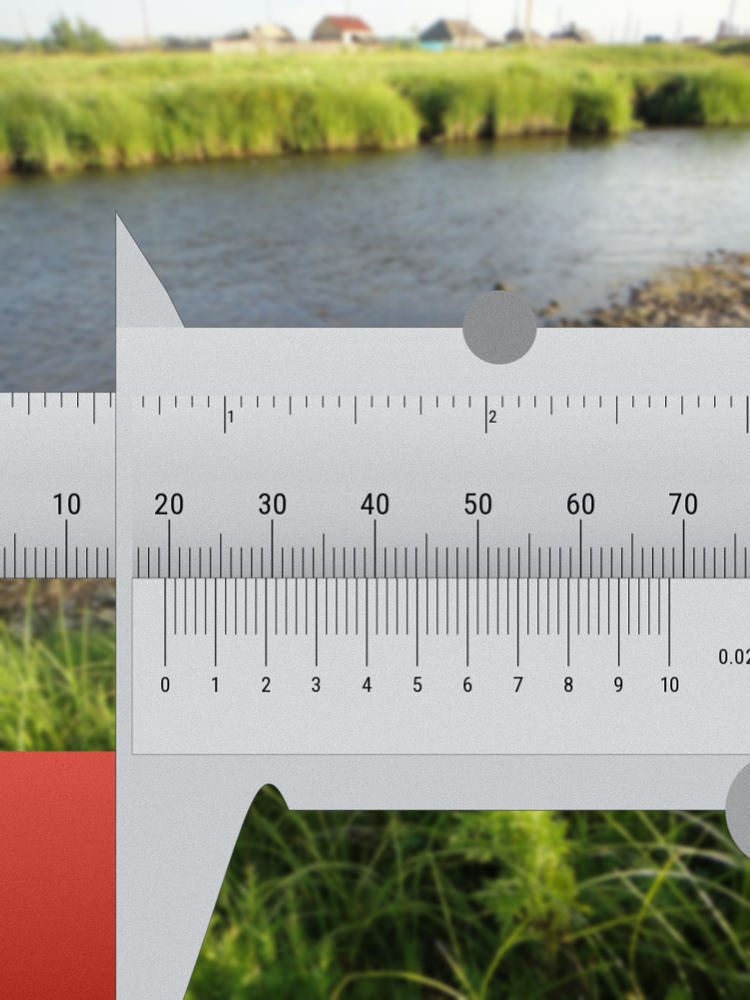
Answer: 19.6mm
